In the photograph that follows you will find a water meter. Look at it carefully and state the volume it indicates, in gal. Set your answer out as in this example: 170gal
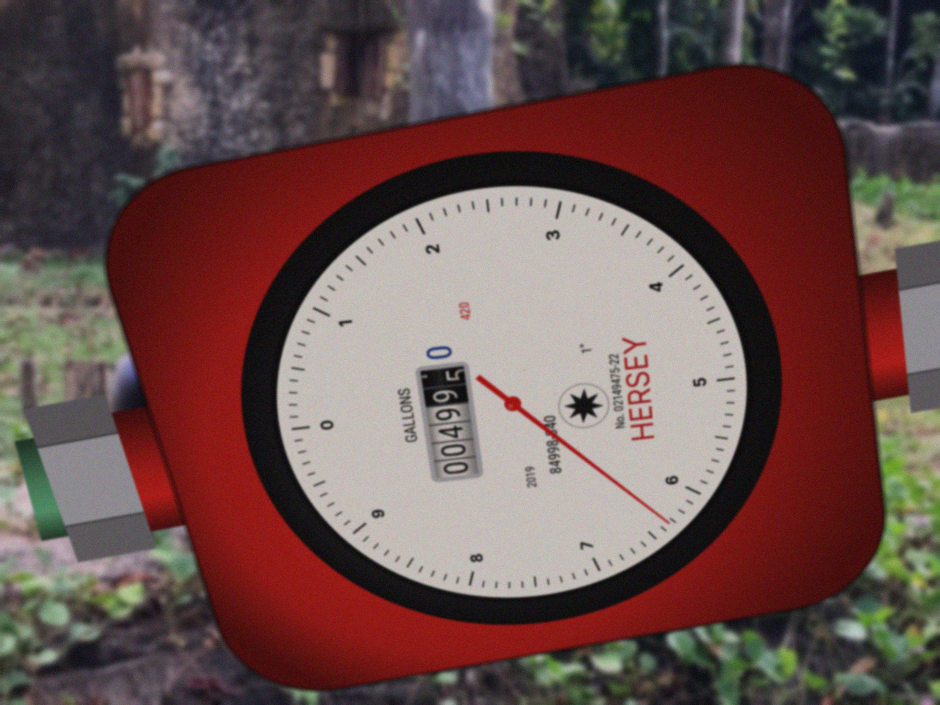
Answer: 49946.3gal
